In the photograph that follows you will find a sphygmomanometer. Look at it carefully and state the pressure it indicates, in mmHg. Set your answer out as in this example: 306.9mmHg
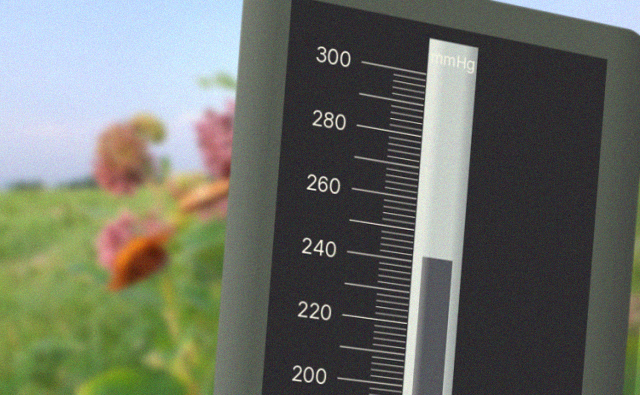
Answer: 242mmHg
